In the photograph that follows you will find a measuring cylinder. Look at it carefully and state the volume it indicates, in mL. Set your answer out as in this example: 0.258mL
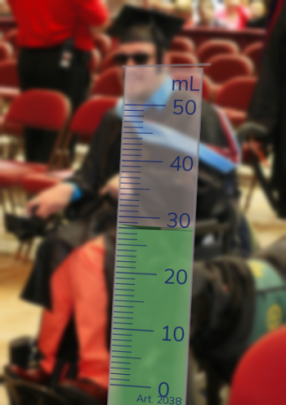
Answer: 28mL
